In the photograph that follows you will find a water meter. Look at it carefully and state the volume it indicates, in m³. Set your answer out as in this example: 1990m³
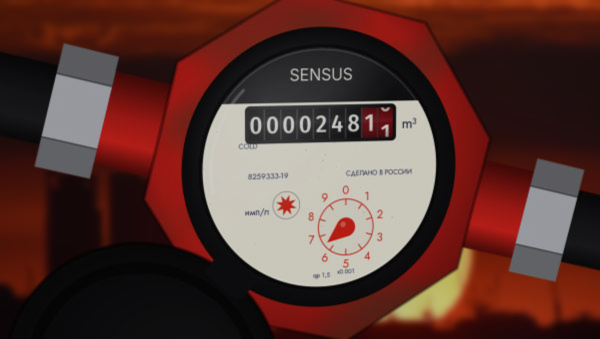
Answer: 248.106m³
